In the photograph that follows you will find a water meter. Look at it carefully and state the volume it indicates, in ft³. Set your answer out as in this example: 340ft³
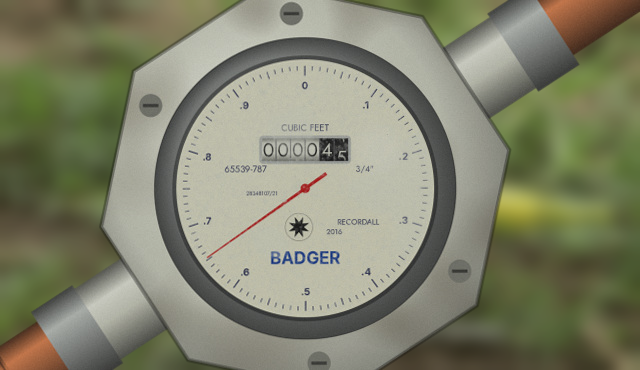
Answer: 44.65ft³
